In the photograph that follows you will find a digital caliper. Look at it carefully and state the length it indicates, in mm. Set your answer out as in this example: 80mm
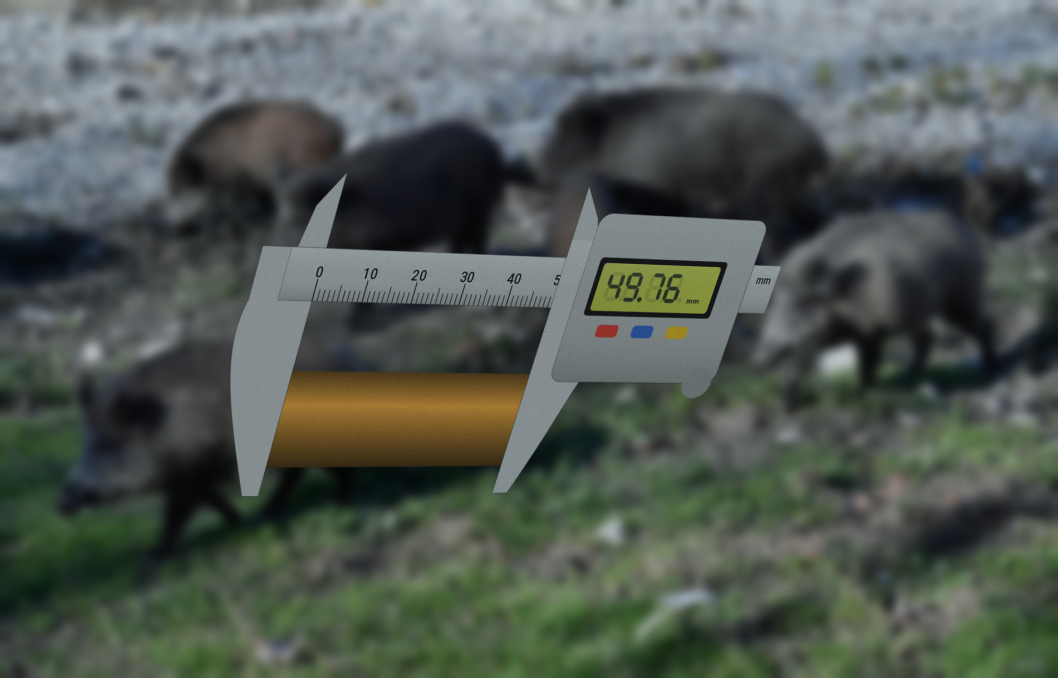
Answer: 49.76mm
